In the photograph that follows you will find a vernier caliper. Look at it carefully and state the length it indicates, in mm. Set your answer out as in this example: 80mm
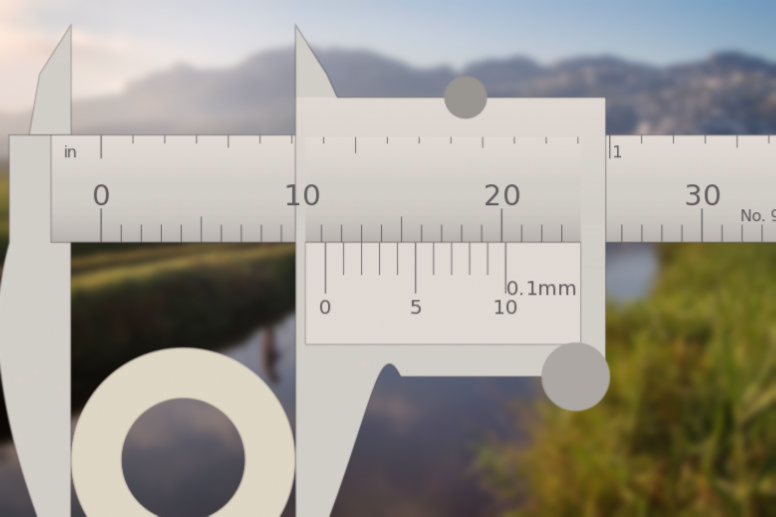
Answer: 11.2mm
